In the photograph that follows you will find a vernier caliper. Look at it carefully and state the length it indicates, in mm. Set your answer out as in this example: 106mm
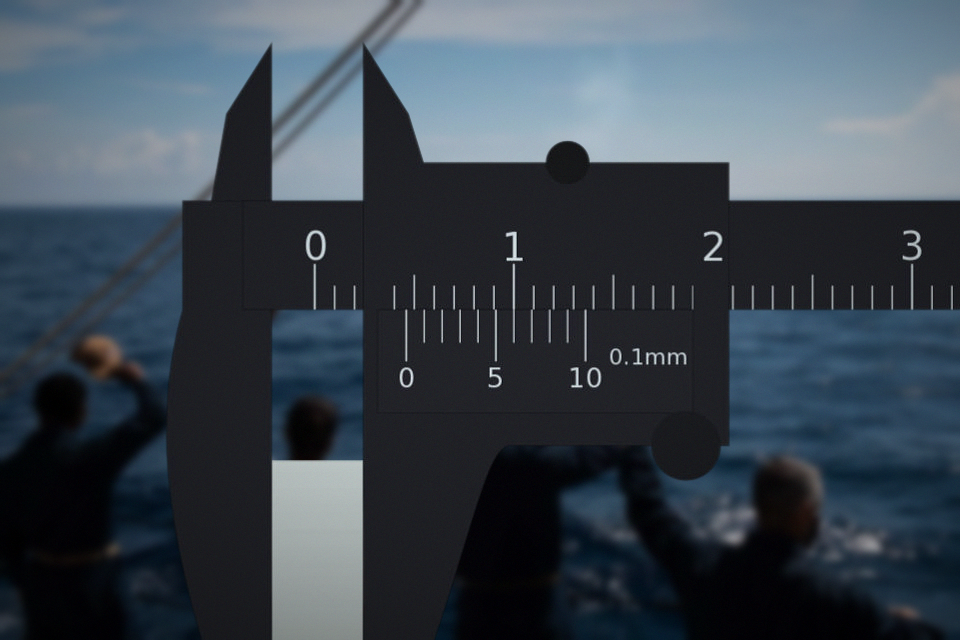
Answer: 4.6mm
